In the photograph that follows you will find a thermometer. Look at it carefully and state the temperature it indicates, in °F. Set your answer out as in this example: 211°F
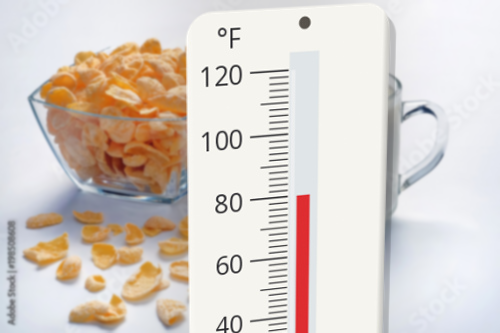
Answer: 80°F
